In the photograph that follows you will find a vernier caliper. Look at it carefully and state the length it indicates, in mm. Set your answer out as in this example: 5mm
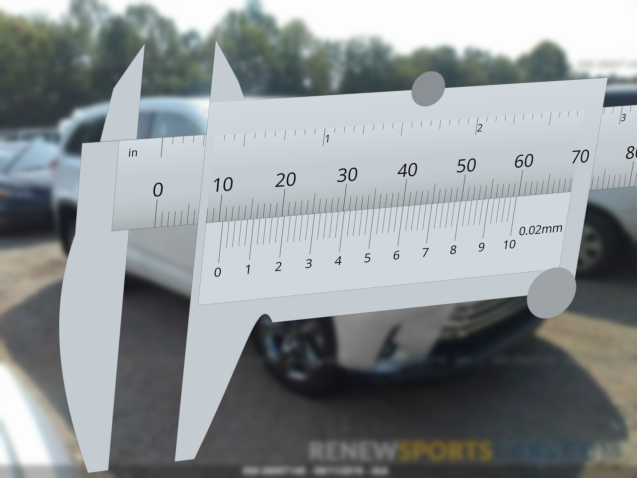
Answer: 10.6mm
